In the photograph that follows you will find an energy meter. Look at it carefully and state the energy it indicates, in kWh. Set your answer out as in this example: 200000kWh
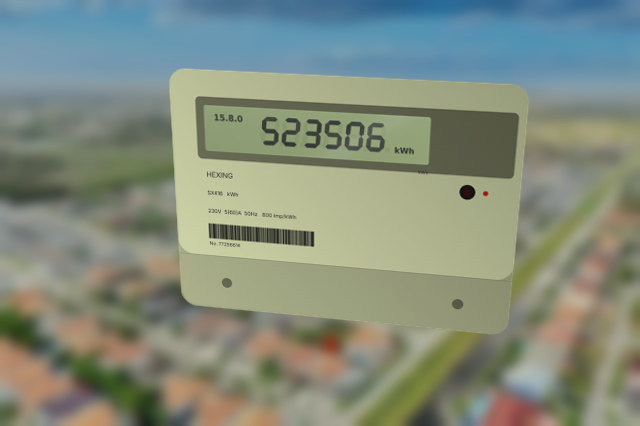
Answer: 523506kWh
